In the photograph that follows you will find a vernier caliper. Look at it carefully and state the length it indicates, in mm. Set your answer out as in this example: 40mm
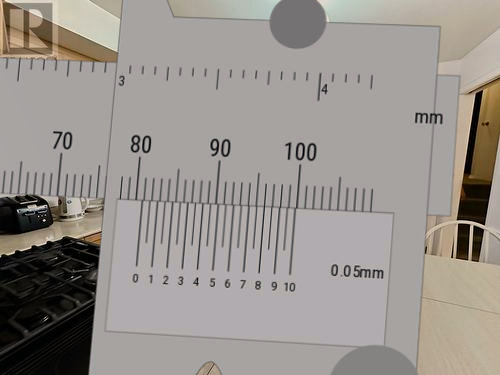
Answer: 80.8mm
